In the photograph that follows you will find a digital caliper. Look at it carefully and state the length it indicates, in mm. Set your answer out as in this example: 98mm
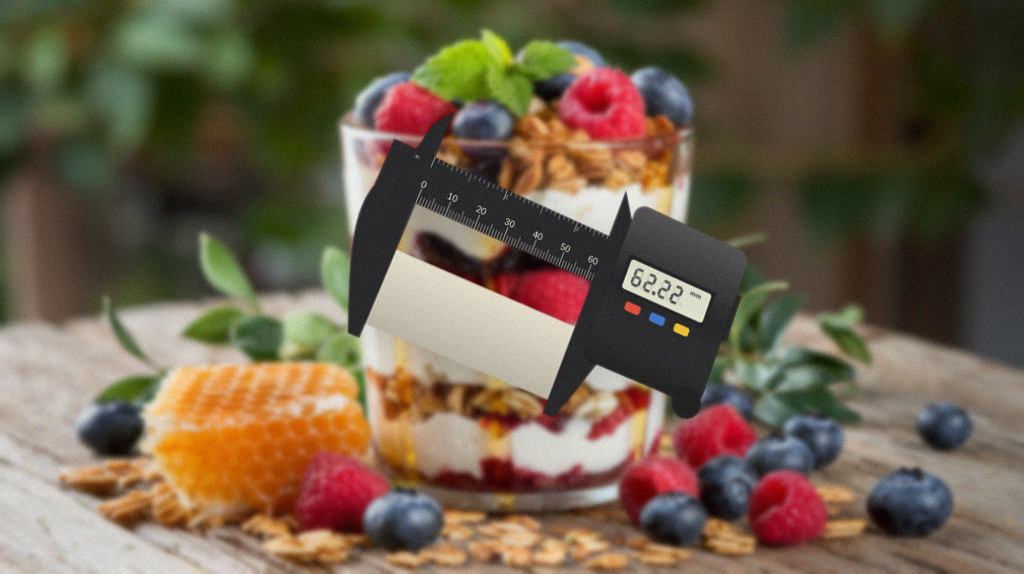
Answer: 62.22mm
